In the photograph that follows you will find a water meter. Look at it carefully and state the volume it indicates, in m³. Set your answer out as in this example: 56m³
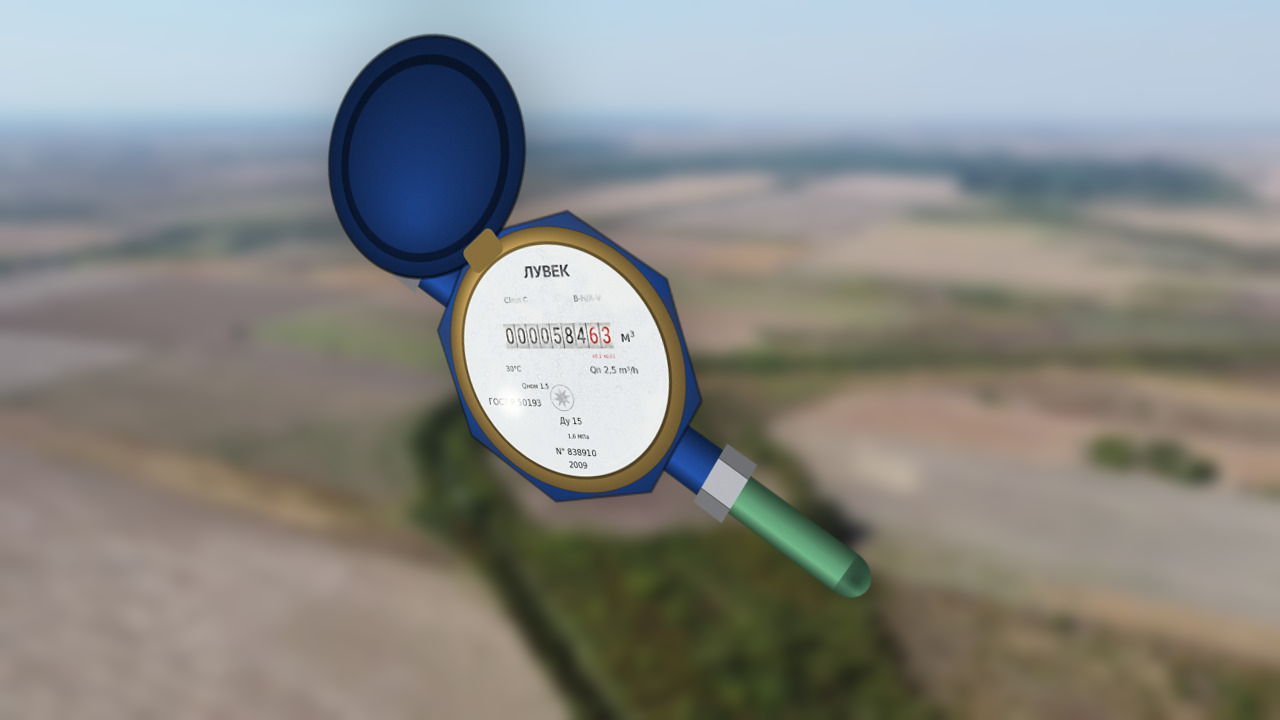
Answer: 584.63m³
